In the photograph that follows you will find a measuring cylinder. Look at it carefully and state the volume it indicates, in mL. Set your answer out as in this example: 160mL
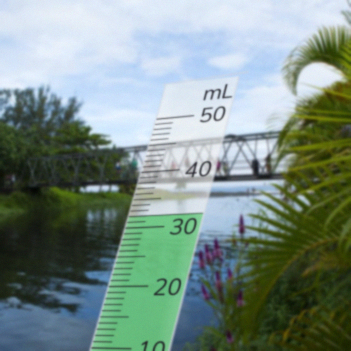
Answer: 32mL
